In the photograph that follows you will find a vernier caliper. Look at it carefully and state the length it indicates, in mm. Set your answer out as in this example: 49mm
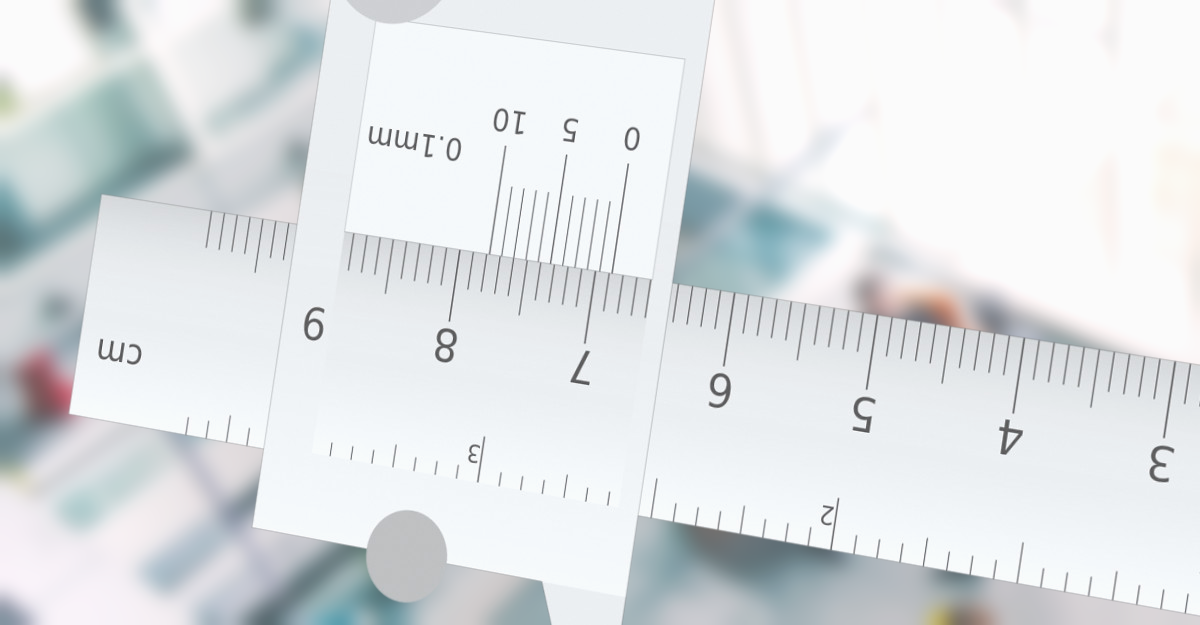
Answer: 68.8mm
